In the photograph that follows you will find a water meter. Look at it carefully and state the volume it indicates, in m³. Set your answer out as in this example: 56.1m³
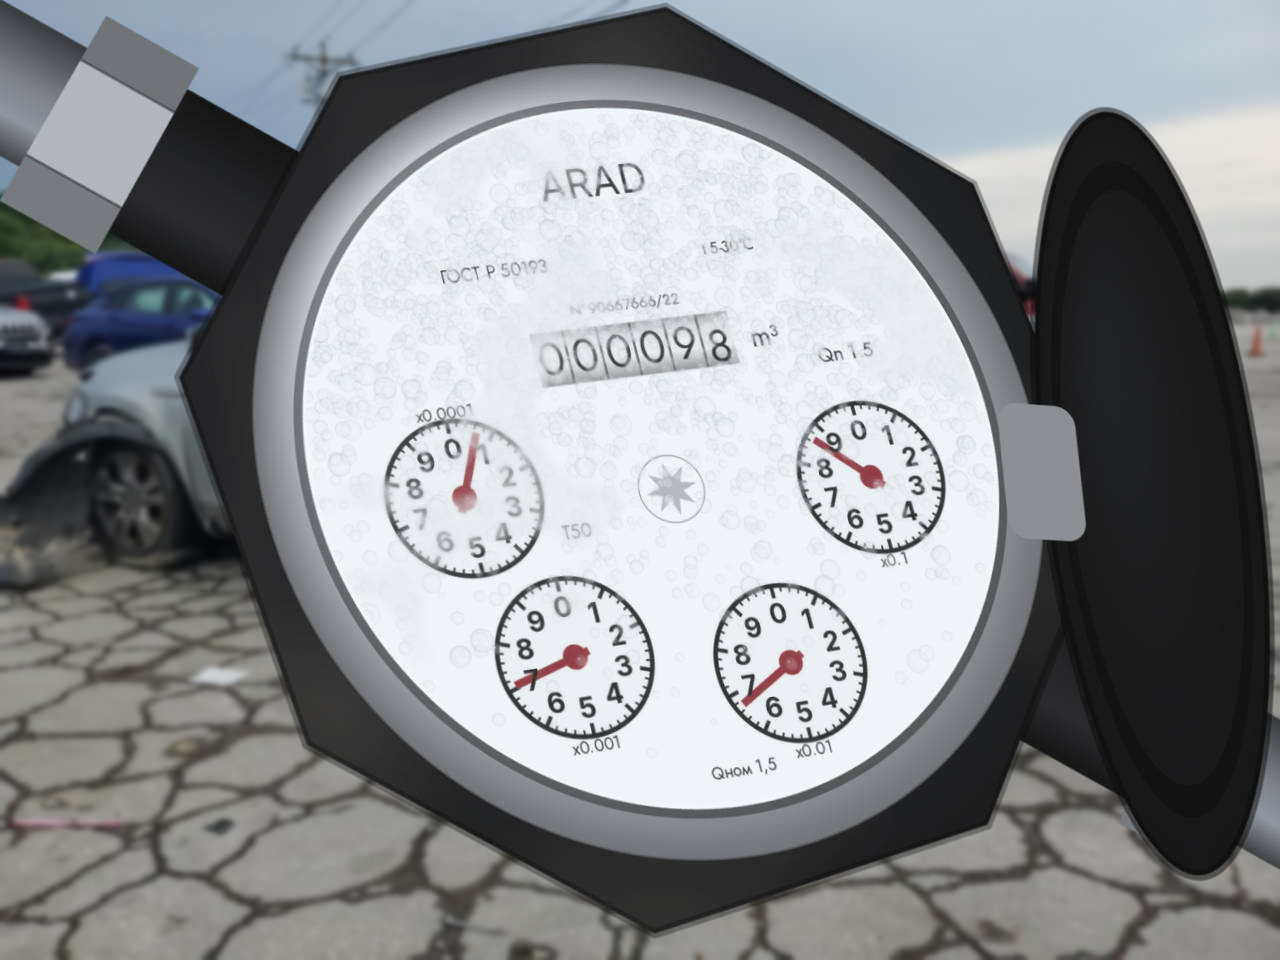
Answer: 97.8670m³
